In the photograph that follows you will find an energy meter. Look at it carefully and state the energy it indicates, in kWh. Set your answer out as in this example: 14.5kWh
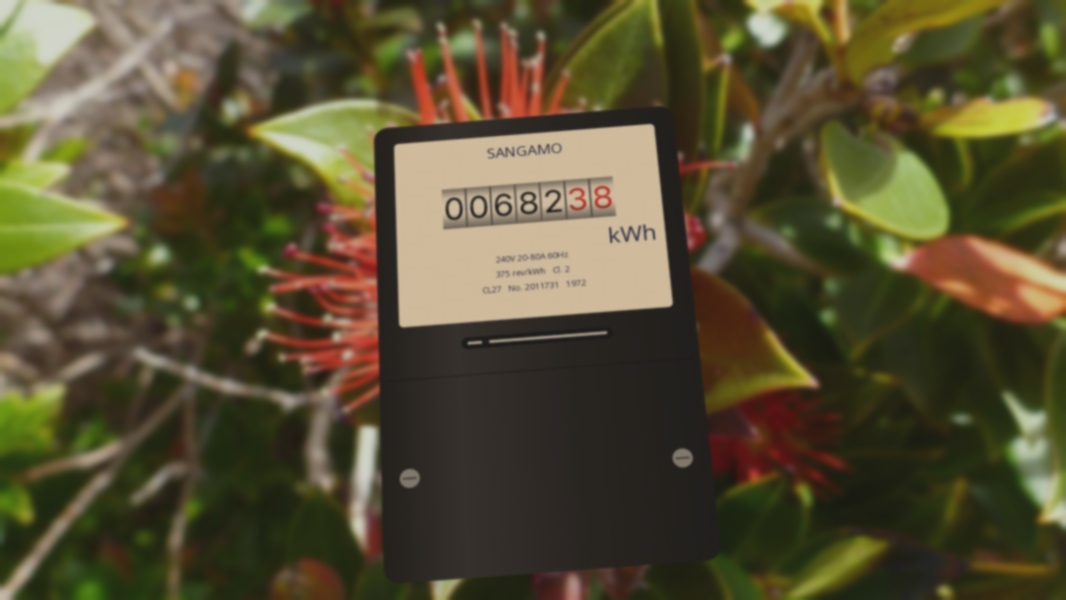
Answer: 682.38kWh
